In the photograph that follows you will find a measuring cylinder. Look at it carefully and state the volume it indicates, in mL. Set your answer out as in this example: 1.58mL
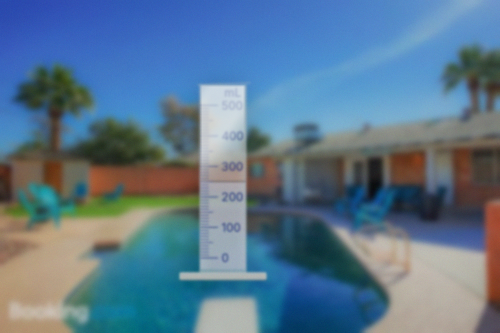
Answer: 250mL
